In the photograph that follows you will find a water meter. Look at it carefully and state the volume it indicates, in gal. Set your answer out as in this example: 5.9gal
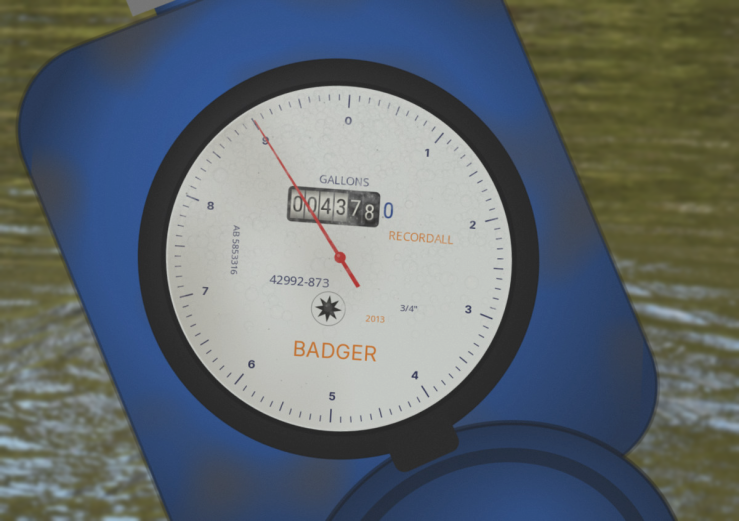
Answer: 43779.0gal
